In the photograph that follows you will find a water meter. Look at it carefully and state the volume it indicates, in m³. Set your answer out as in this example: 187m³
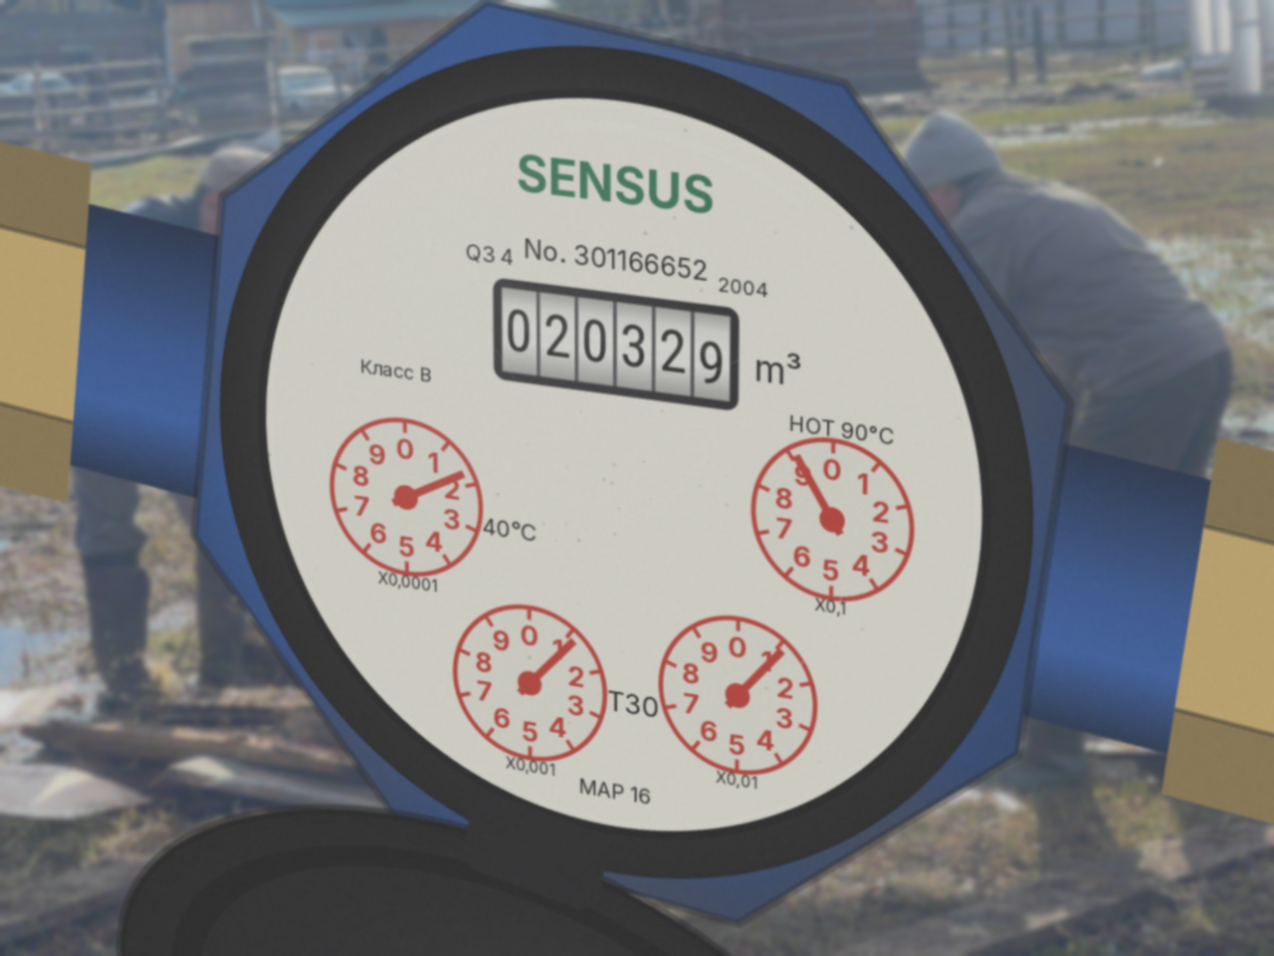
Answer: 20328.9111m³
